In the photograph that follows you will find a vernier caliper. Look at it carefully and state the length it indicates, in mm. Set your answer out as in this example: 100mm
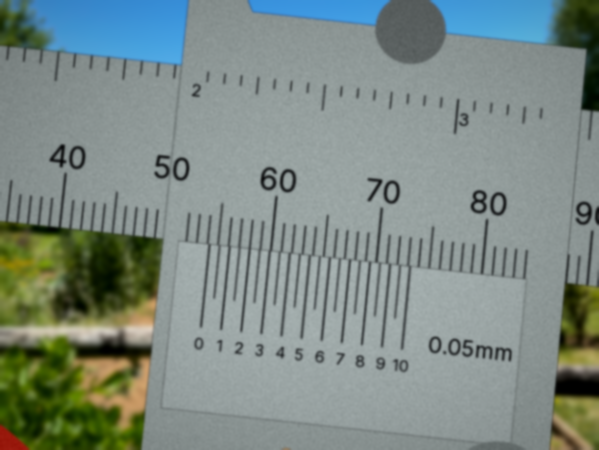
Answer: 54.2mm
